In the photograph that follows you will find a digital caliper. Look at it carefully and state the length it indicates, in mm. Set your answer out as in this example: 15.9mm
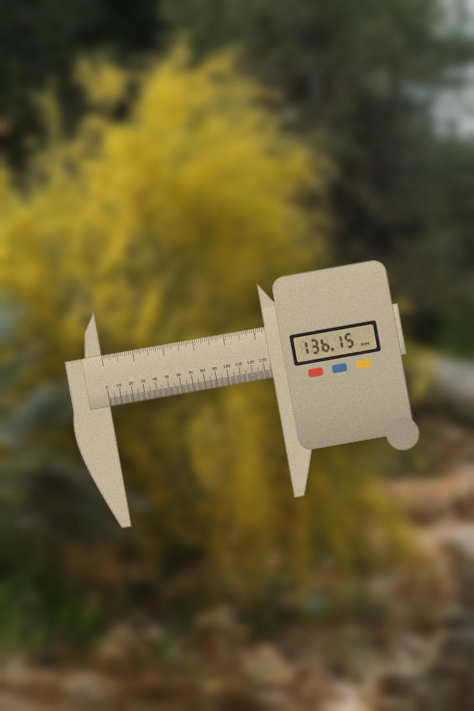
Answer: 136.15mm
